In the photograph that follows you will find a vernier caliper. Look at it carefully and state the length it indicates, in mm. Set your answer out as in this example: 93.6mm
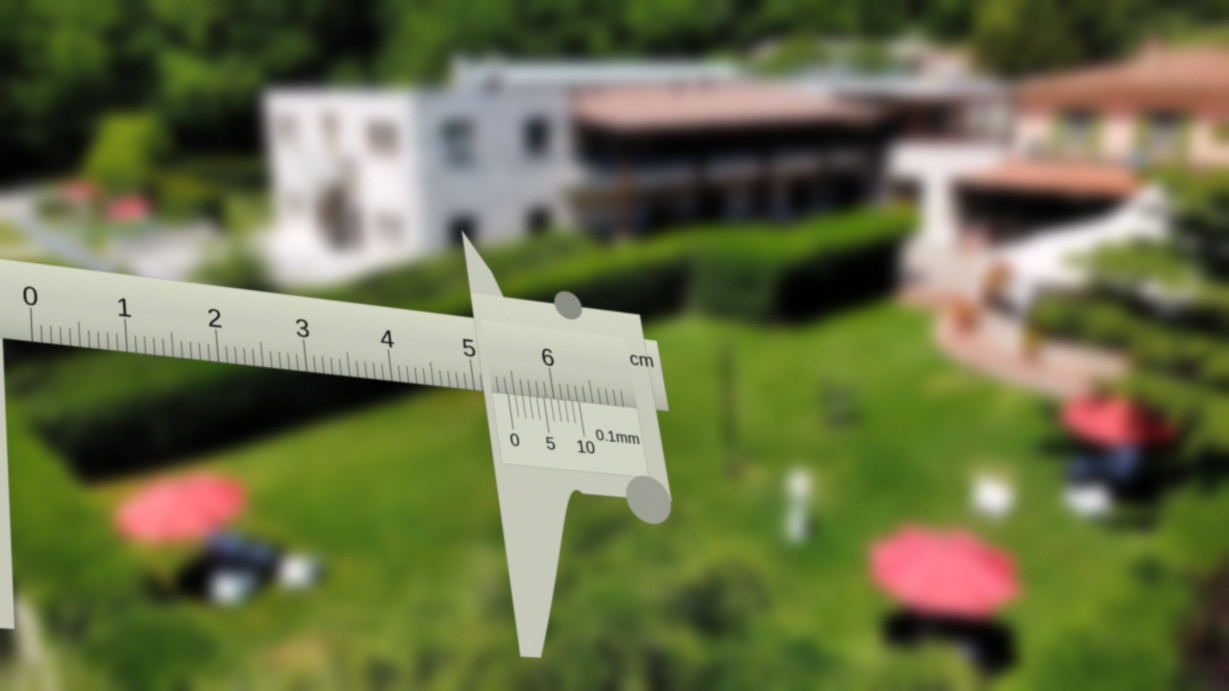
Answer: 54.2mm
